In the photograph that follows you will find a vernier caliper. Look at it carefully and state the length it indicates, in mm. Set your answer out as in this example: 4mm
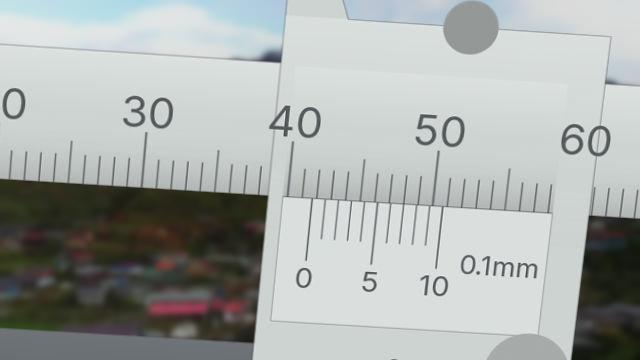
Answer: 41.7mm
